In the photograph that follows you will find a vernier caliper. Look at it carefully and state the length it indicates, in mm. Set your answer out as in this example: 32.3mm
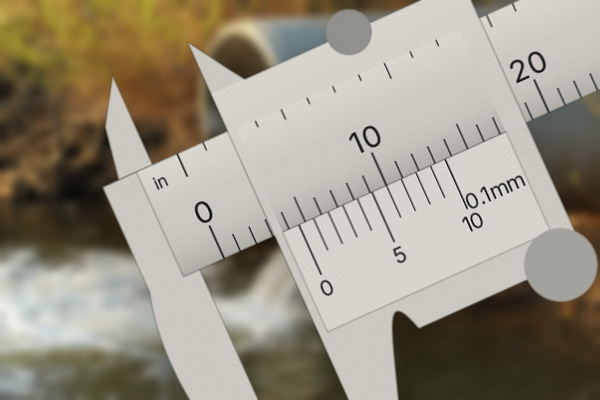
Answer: 4.6mm
